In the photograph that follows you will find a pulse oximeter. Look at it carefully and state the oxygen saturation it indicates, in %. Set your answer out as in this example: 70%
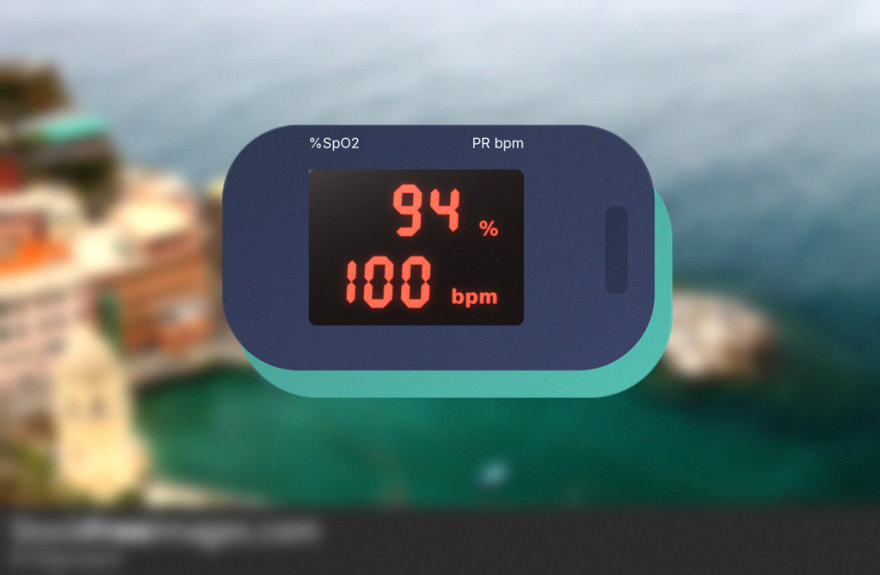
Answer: 94%
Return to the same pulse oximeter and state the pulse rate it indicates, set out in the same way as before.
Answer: 100bpm
